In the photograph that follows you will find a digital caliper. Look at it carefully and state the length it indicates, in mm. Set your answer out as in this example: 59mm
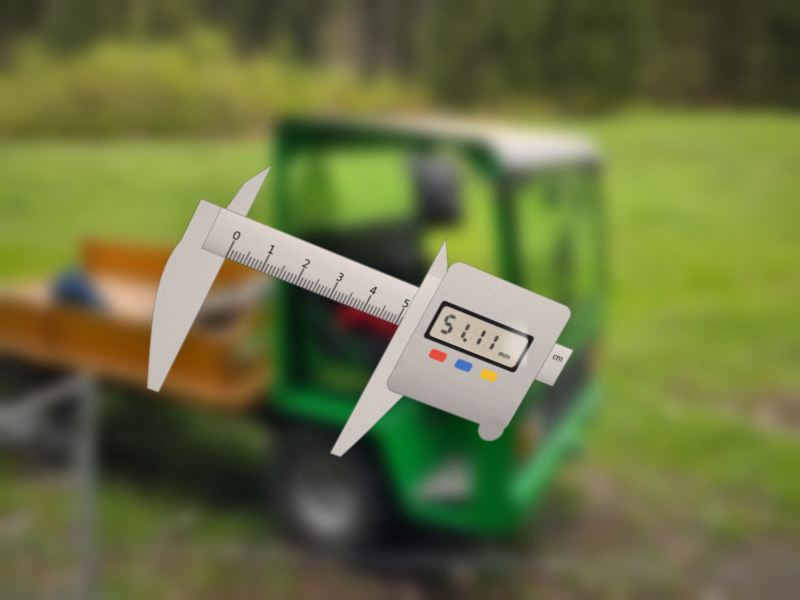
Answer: 51.11mm
